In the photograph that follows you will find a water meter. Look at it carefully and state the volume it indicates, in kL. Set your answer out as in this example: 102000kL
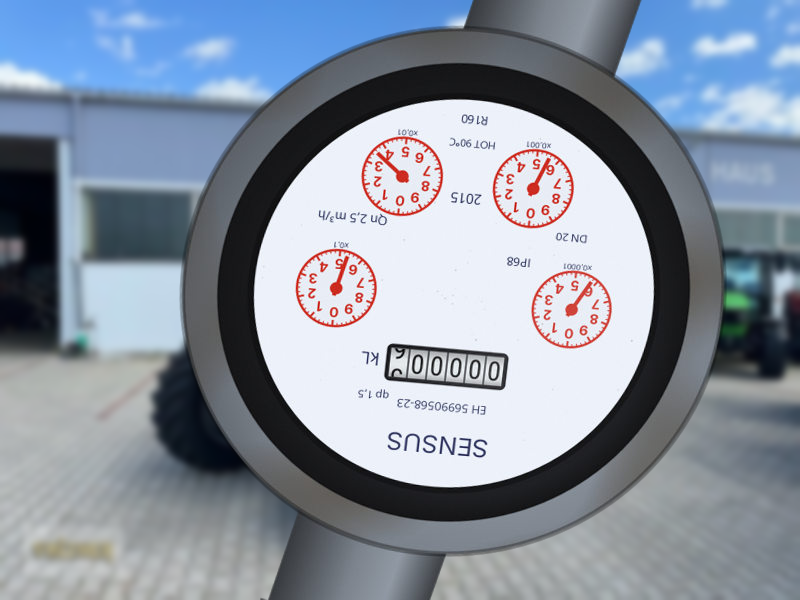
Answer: 5.5355kL
